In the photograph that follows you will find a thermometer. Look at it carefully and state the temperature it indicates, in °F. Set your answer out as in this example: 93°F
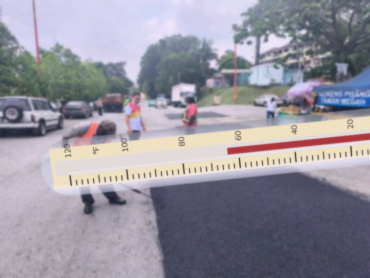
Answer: 64°F
